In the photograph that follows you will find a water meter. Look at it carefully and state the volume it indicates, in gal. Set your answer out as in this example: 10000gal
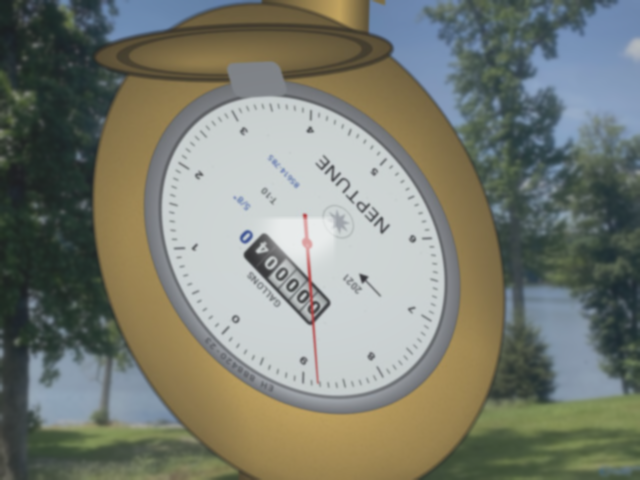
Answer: 38.8gal
